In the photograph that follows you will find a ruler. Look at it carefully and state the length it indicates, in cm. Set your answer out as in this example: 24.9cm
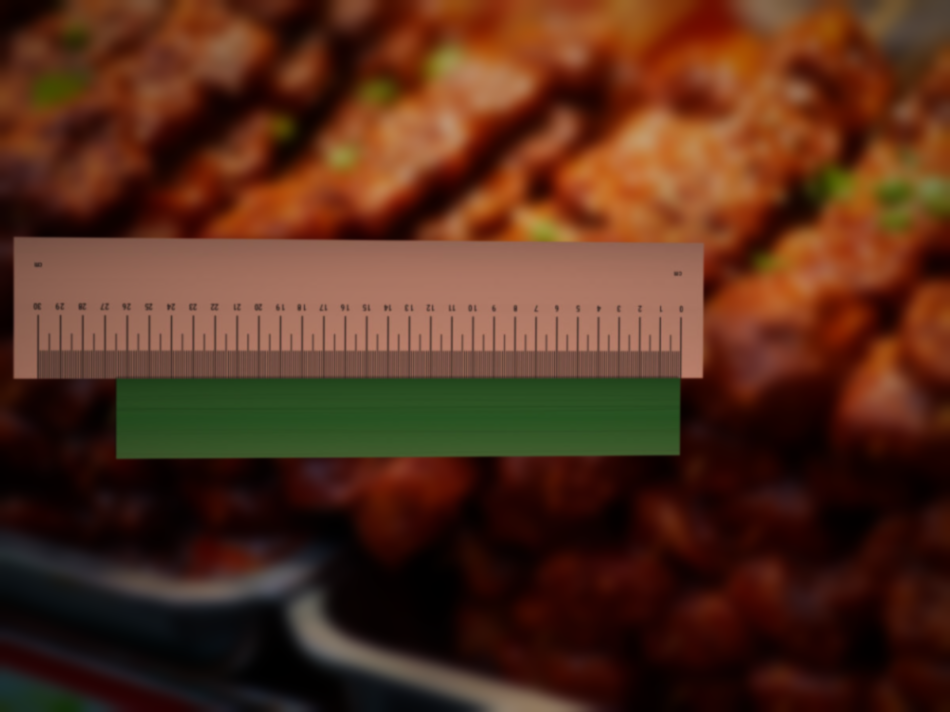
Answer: 26.5cm
